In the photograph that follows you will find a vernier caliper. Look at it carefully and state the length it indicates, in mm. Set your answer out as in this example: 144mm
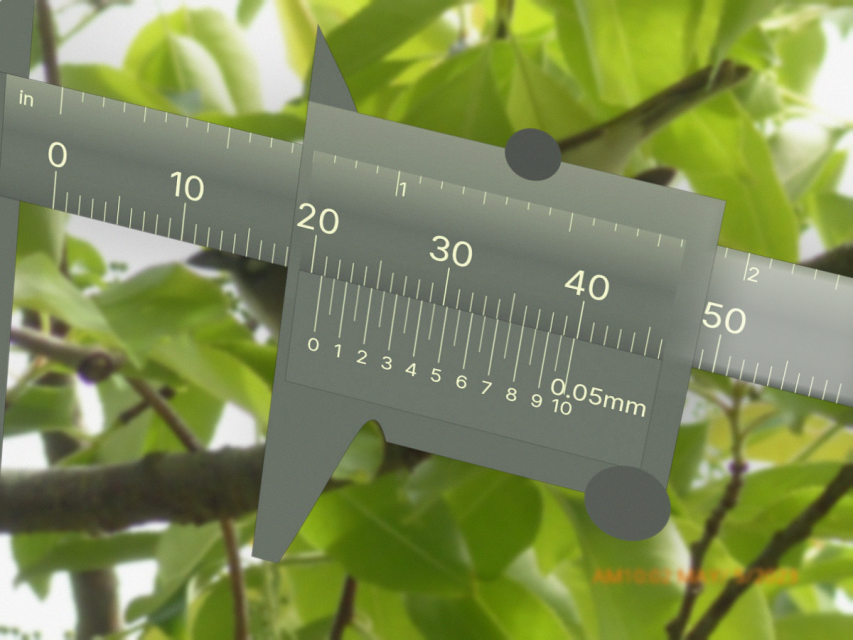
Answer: 20.8mm
